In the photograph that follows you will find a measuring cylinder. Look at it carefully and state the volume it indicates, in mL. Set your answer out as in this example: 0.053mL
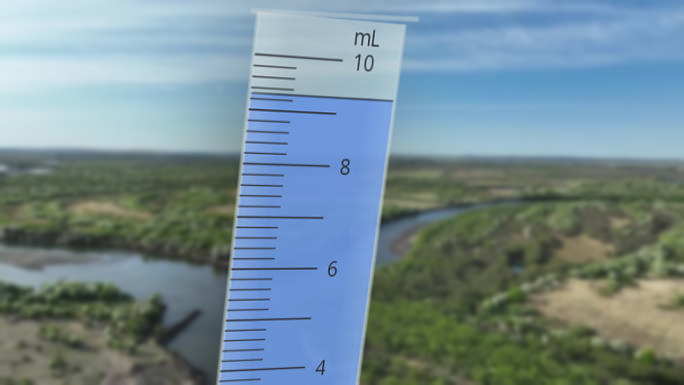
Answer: 9.3mL
